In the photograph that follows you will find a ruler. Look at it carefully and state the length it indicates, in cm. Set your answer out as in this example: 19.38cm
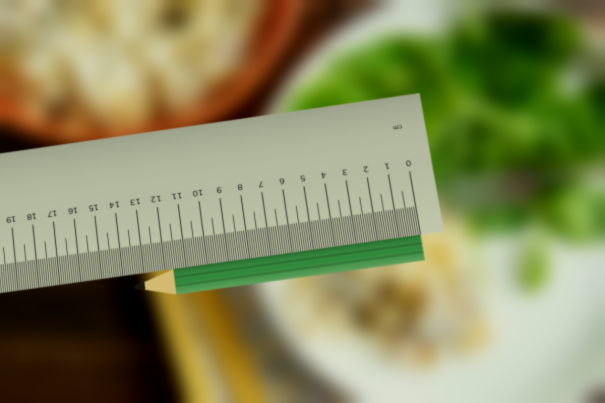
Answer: 13.5cm
